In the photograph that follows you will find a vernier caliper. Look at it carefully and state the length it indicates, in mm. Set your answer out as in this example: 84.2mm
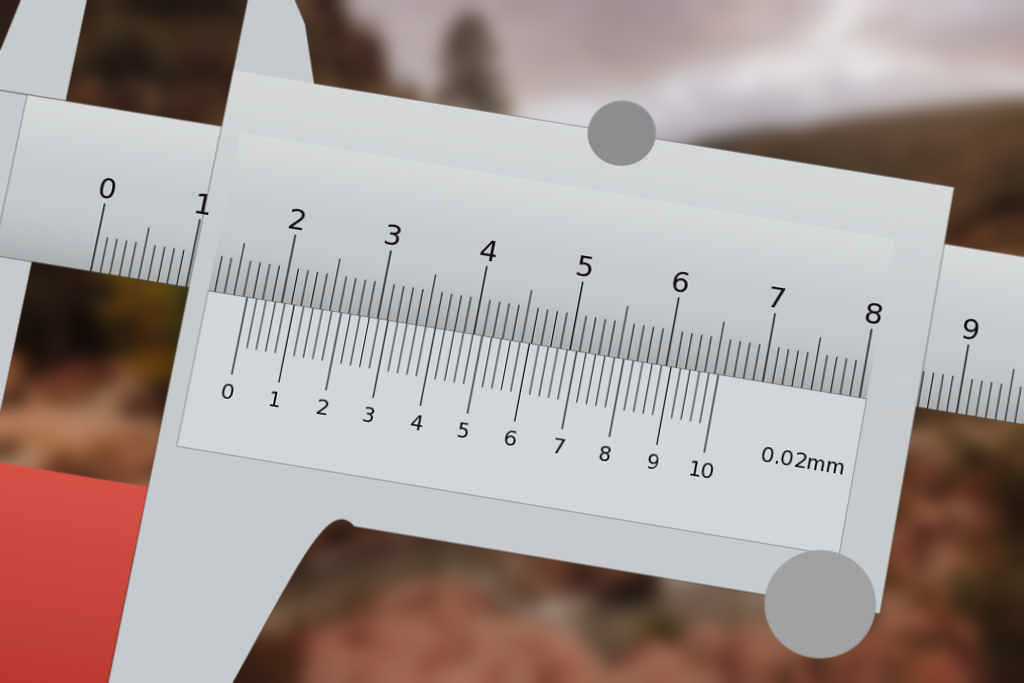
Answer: 16.4mm
